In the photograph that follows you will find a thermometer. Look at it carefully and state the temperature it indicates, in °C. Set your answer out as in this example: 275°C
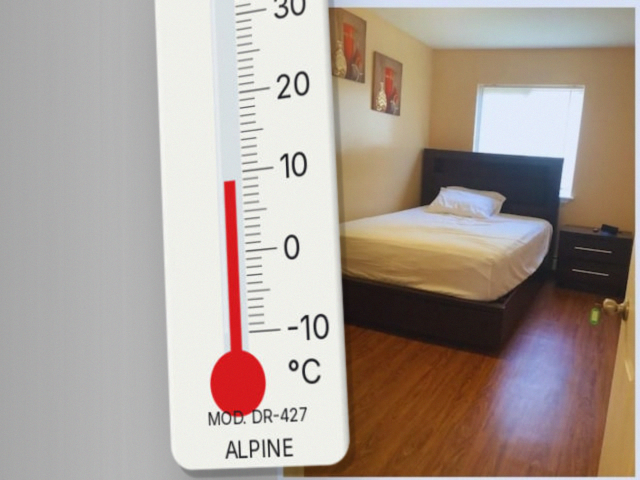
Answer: 9°C
